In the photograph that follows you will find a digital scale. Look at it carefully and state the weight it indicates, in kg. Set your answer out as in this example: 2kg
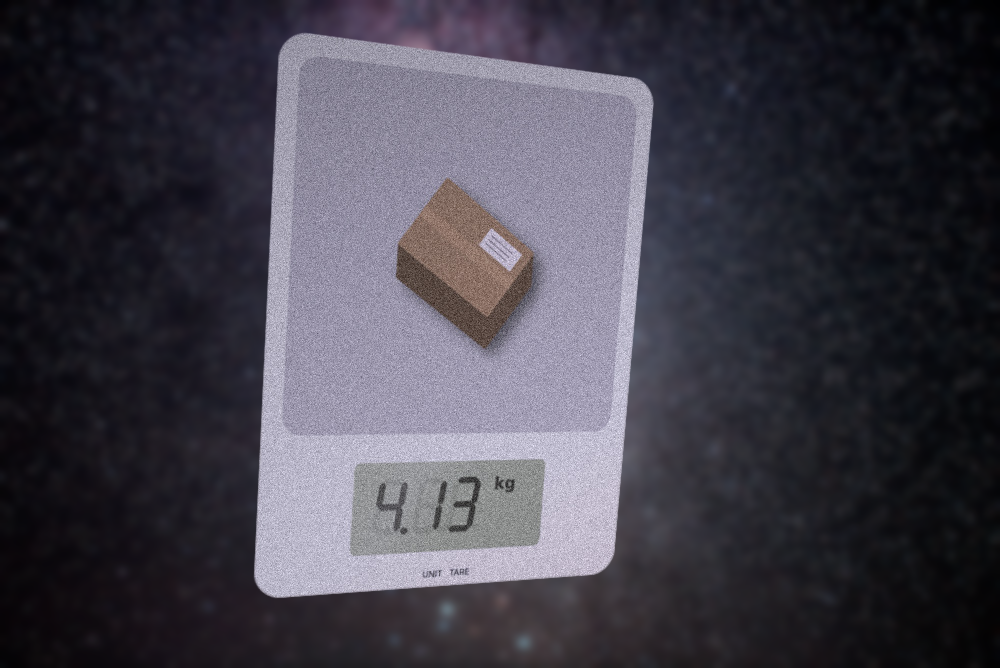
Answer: 4.13kg
